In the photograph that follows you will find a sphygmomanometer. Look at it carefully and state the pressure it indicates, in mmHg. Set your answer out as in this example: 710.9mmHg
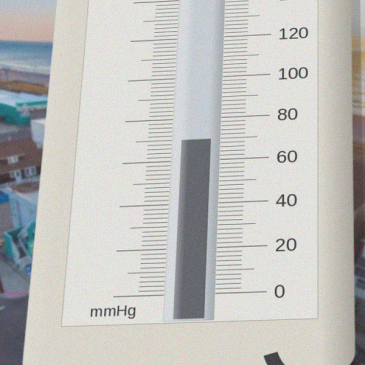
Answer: 70mmHg
